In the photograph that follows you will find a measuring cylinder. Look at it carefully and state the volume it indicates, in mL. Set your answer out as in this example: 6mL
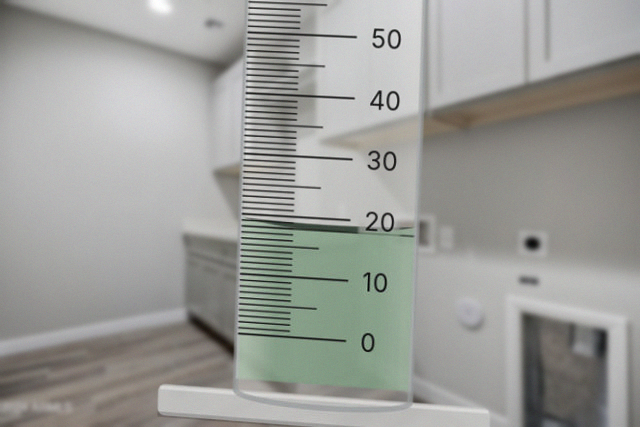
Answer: 18mL
